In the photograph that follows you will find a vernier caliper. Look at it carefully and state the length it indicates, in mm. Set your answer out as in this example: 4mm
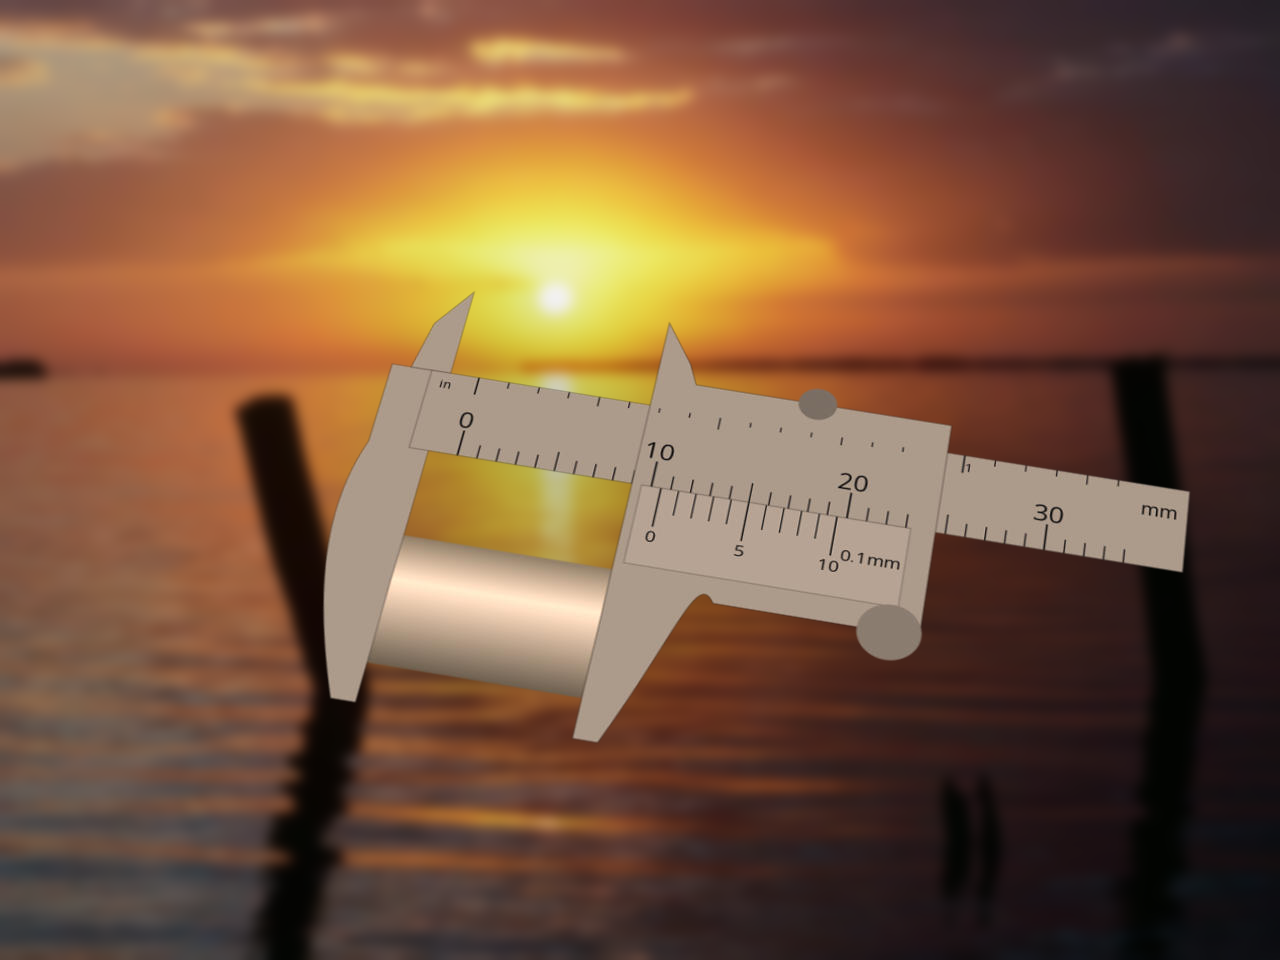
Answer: 10.5mm
